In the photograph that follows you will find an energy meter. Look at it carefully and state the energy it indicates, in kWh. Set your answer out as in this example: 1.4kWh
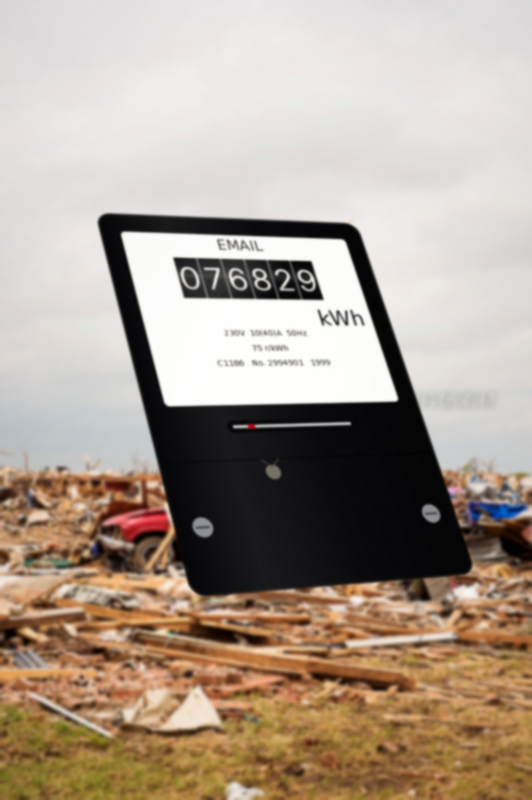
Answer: 76829kWh
